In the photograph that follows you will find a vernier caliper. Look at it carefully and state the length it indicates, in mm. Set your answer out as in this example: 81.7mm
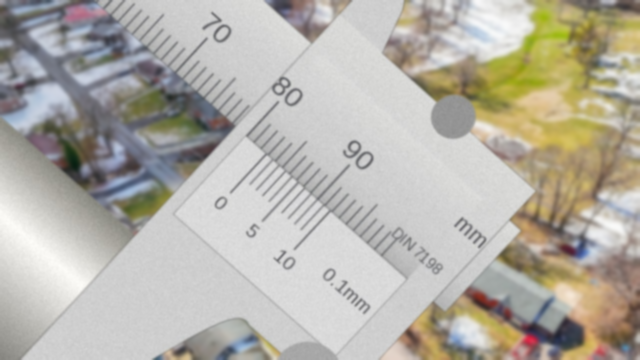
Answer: 82.8mm
